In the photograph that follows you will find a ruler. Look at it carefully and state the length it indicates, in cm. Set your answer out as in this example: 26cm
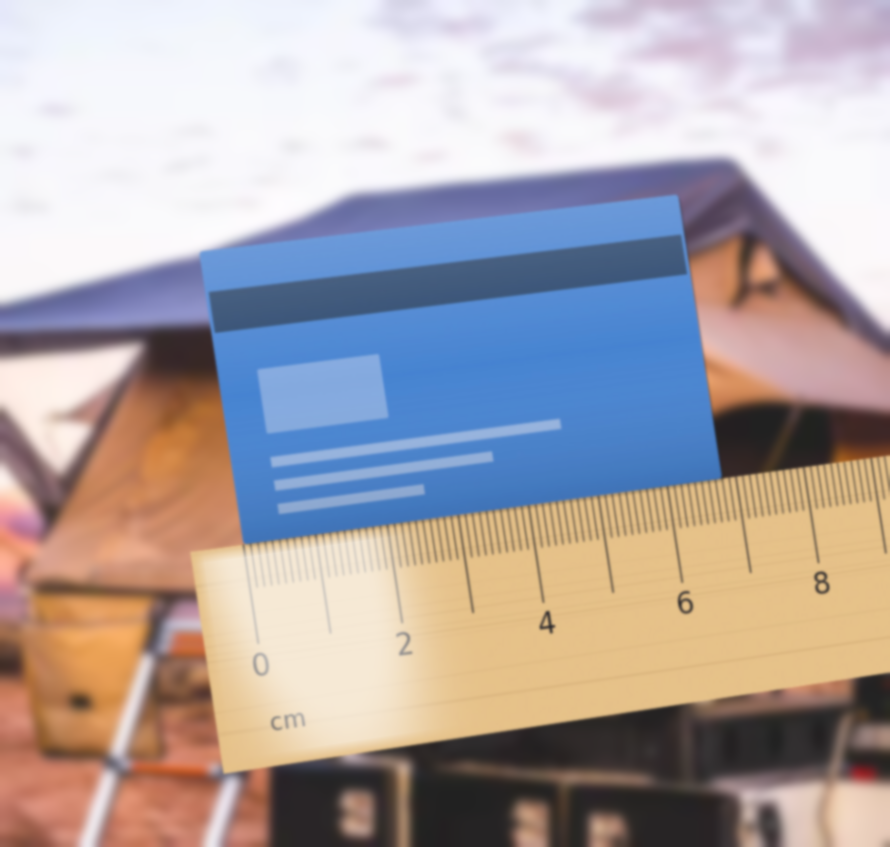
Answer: 6.8cm
